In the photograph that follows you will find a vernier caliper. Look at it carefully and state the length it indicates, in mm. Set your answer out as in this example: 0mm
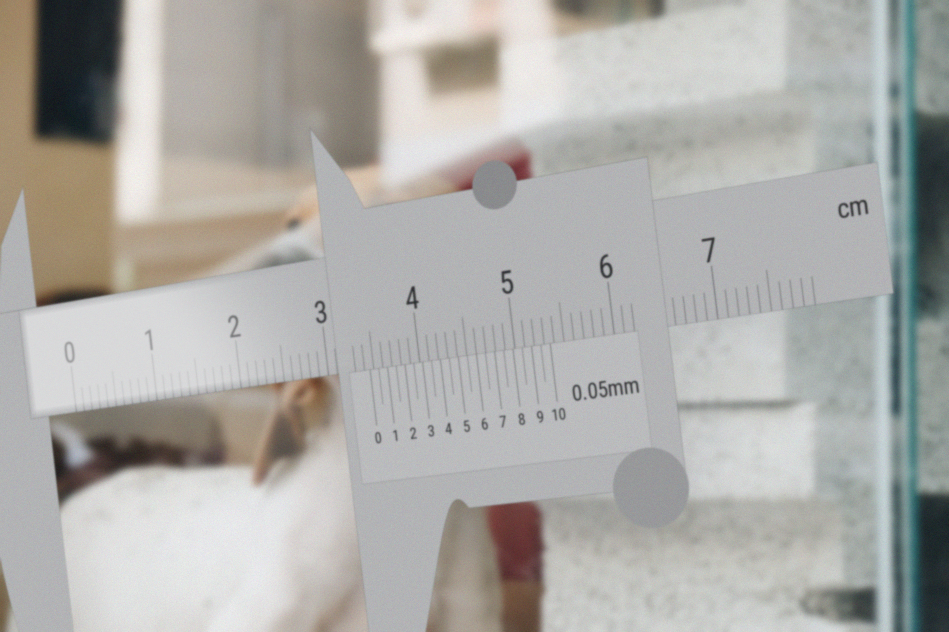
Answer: 34.6mm
